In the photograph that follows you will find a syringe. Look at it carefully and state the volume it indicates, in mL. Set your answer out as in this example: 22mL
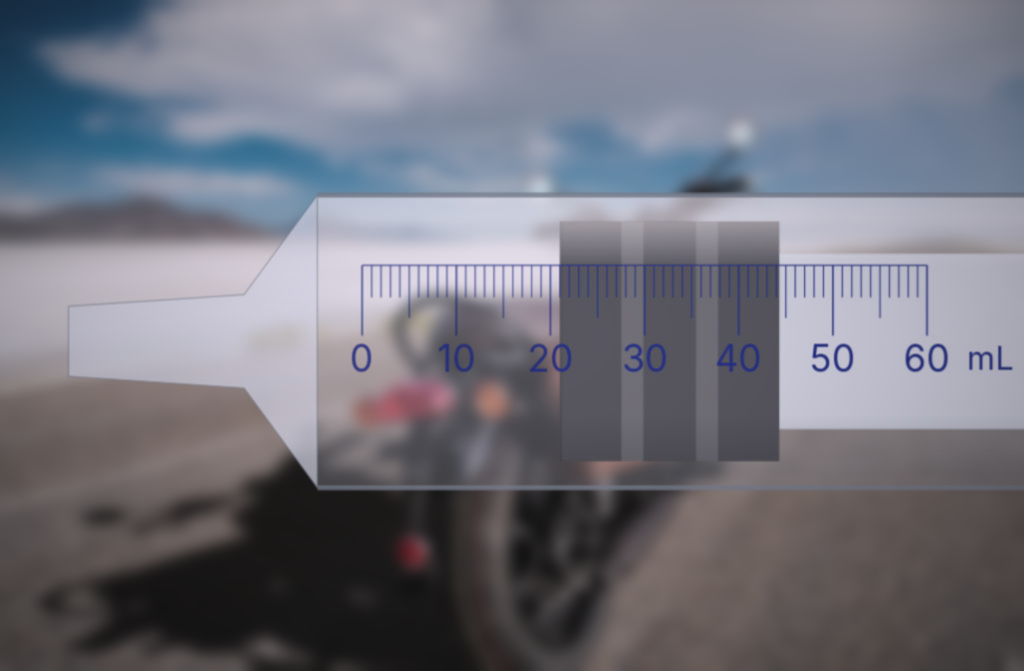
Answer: 21mL
